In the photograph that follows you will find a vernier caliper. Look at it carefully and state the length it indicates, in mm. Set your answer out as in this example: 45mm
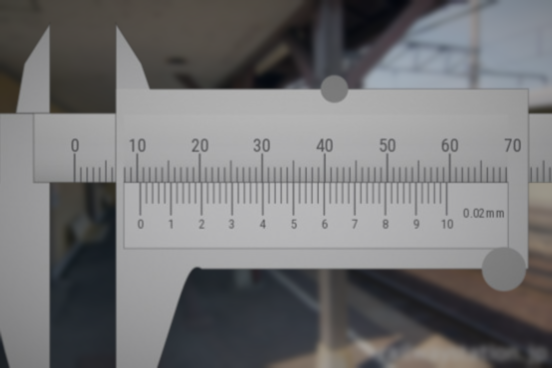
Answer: 10.5mm
